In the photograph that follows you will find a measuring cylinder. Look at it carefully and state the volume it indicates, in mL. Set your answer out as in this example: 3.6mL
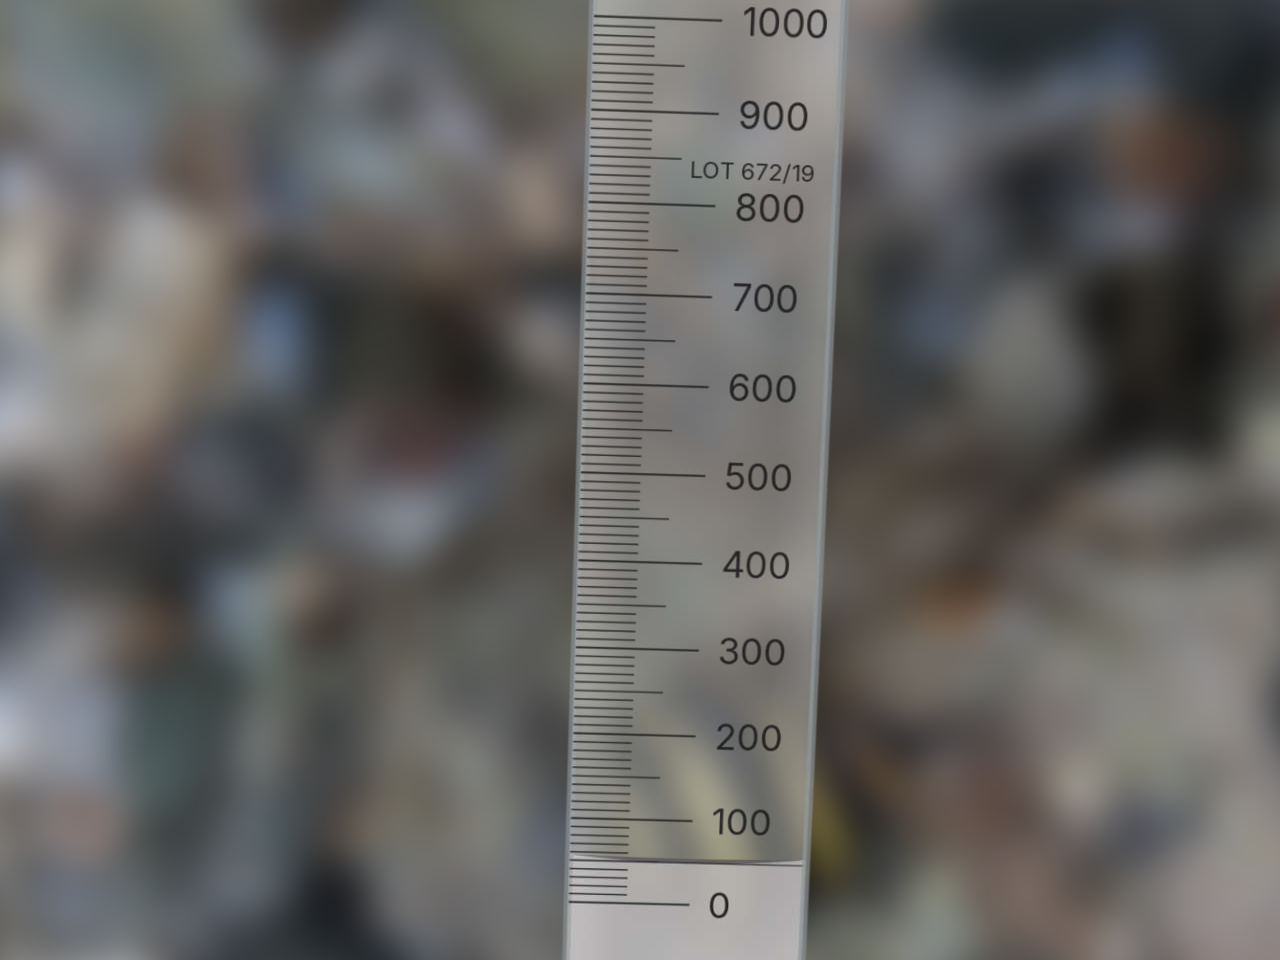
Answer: 50mL
